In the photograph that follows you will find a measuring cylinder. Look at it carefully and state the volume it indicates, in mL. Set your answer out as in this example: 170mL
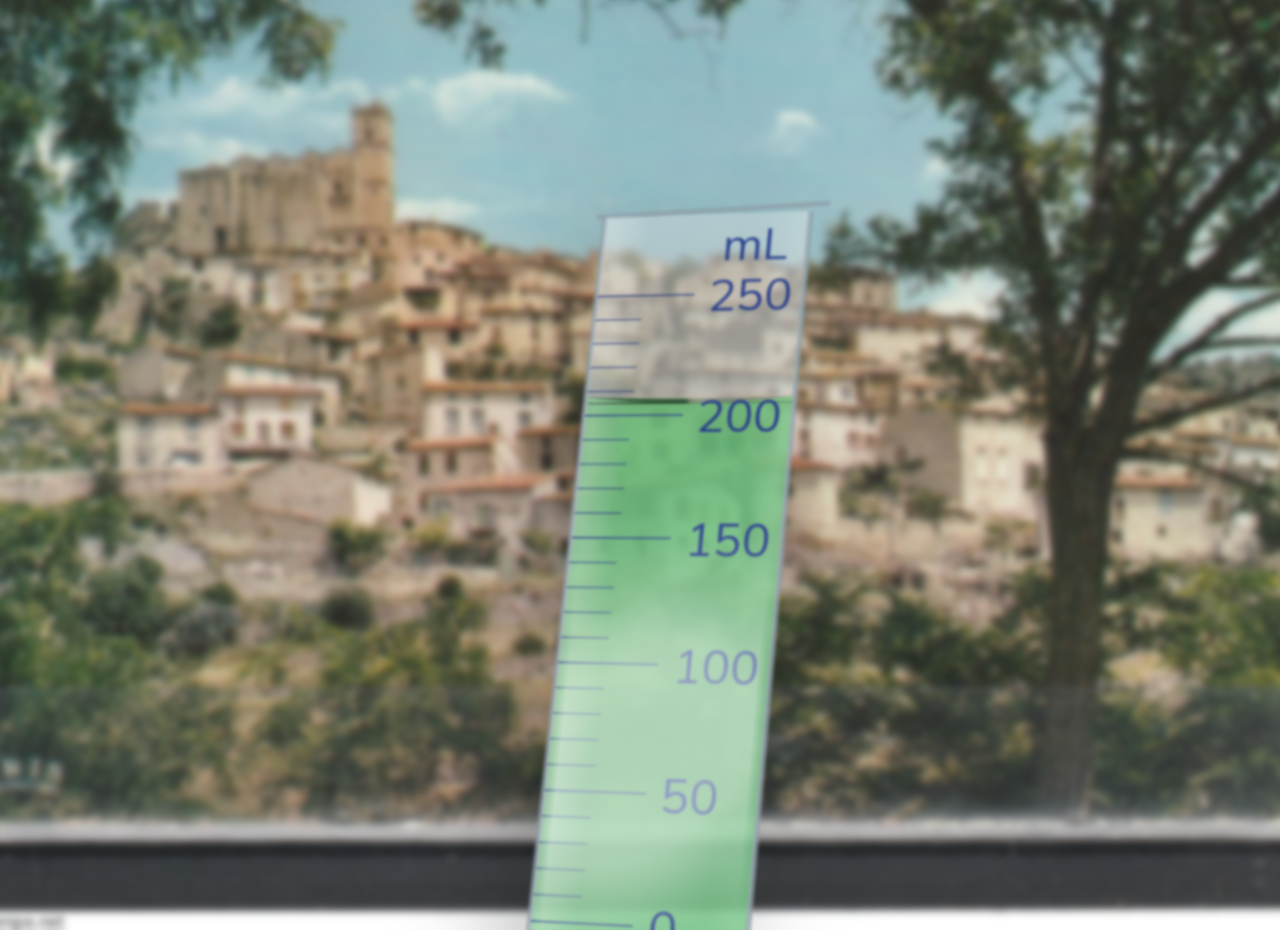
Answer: 205mL
